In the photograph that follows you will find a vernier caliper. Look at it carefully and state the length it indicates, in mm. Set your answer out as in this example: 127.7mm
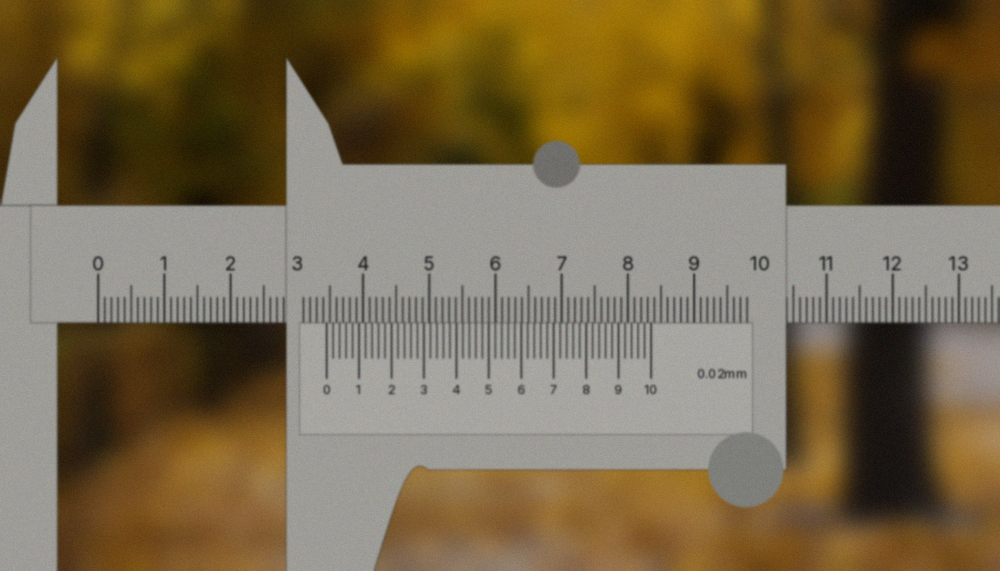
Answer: 34.5mm
